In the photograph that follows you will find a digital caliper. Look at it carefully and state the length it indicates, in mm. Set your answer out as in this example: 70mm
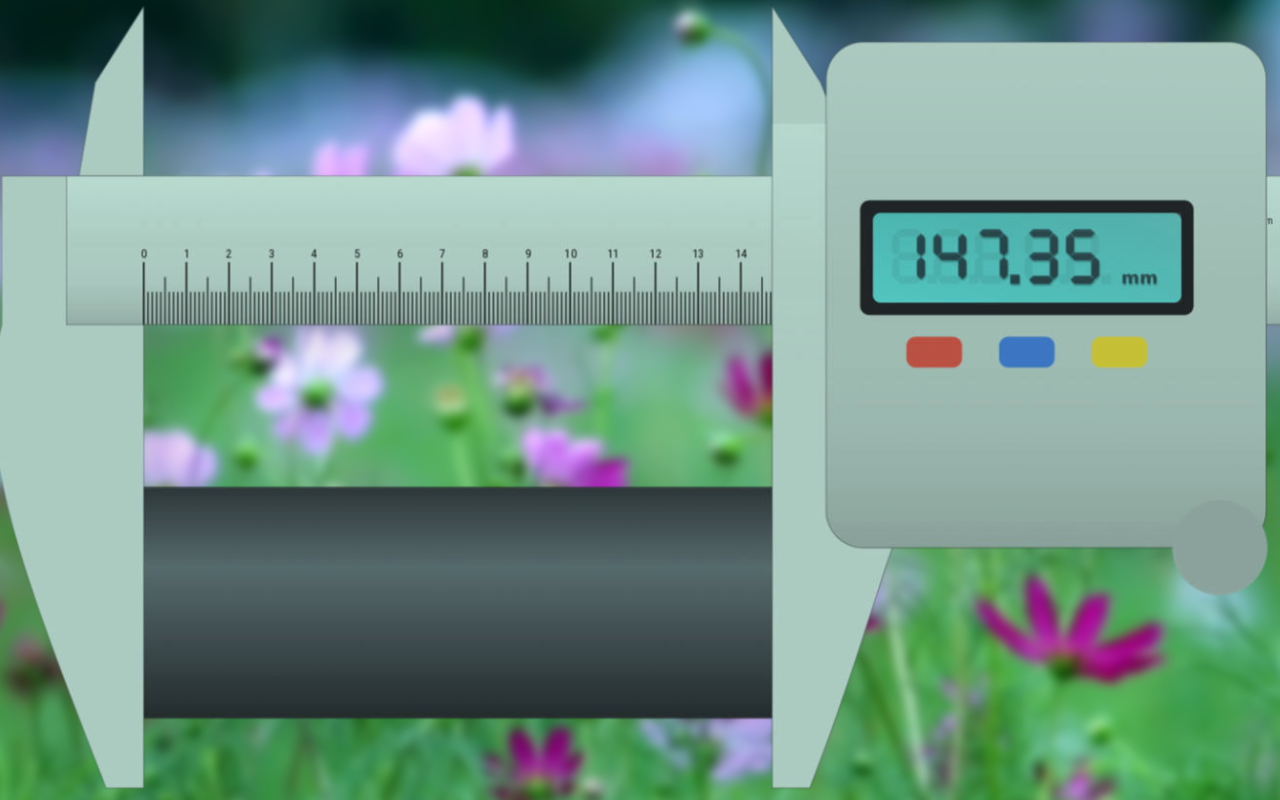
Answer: 147.35mm
